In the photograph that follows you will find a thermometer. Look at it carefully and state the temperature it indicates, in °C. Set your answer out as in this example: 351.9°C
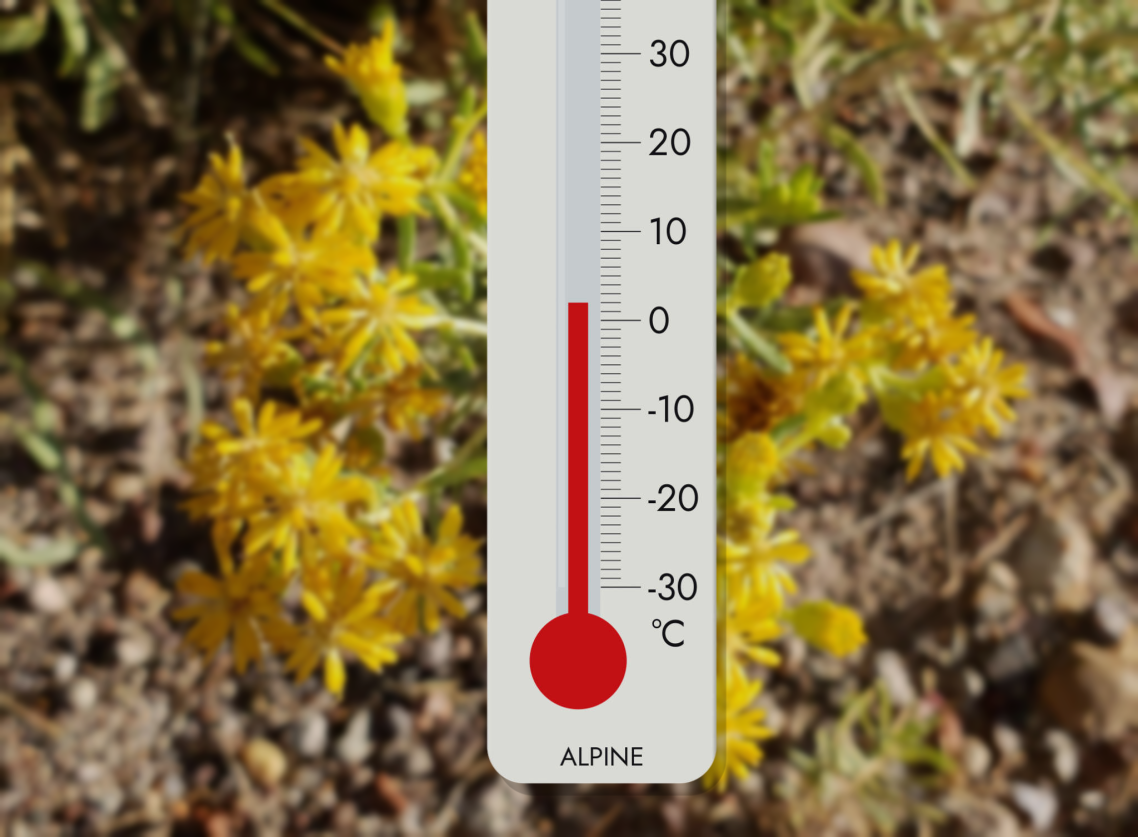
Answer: 2°C
